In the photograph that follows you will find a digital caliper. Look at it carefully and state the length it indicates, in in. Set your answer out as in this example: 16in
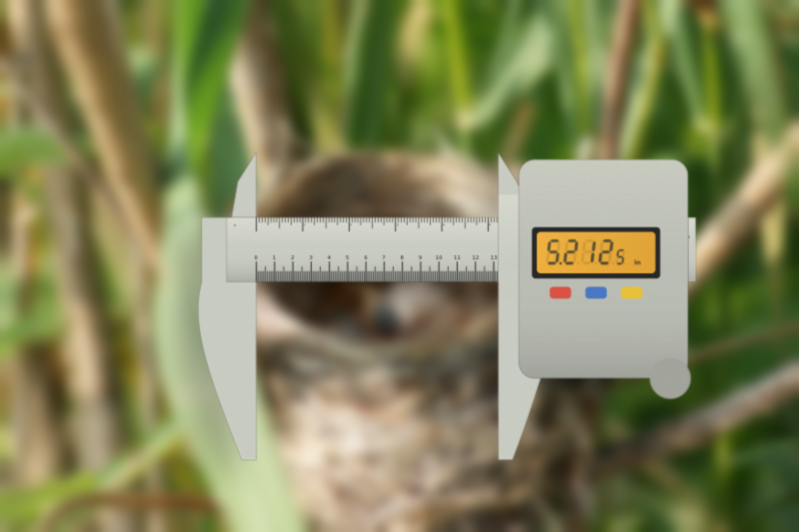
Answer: 5.2125in
